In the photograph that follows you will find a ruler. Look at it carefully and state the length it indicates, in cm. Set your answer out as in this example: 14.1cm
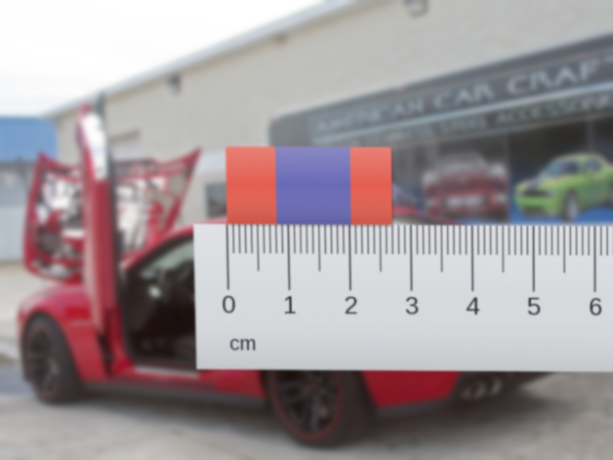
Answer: 2.7cm
